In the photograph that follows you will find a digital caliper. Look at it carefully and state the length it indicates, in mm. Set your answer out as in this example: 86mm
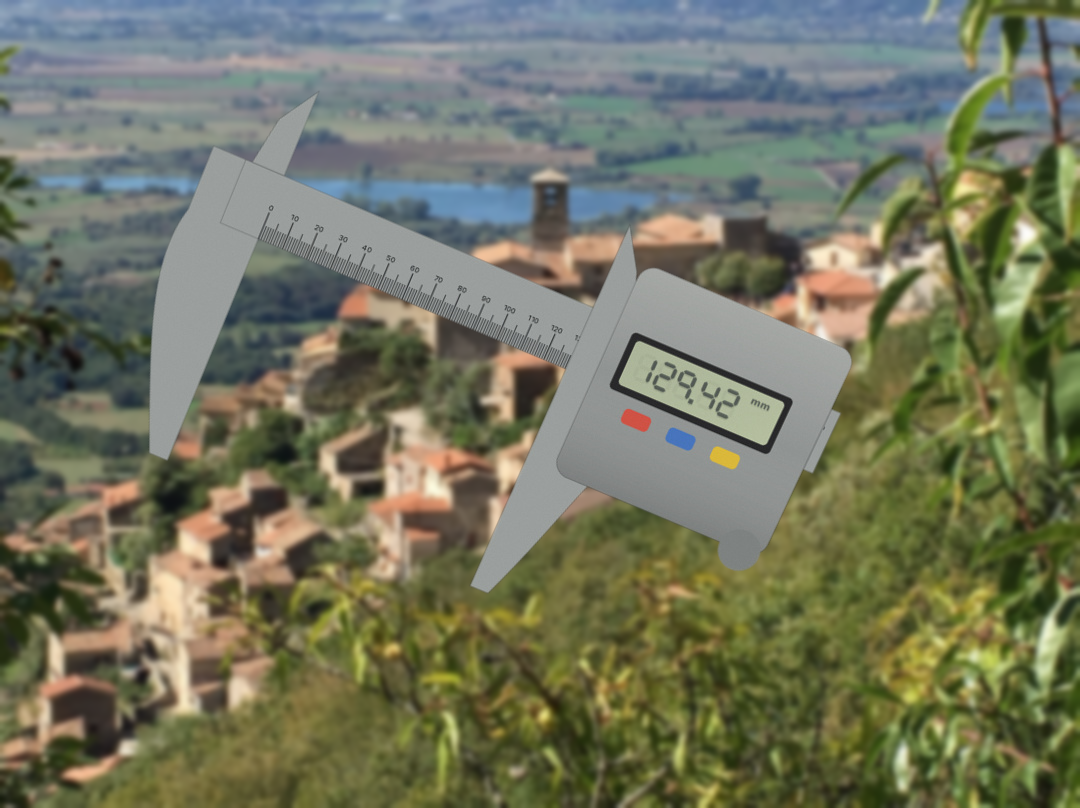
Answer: 129.42mm
